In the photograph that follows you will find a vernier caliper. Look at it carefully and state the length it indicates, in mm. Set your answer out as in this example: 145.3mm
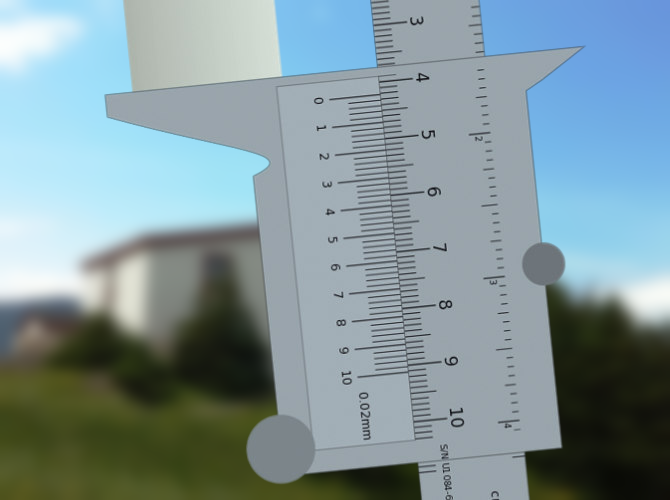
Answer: 42.2mm
